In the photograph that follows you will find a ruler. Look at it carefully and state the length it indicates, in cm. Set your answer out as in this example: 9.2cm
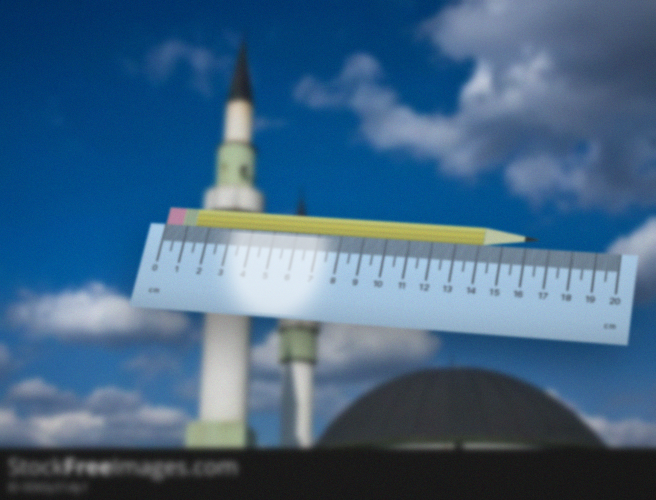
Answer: 16.5cm
